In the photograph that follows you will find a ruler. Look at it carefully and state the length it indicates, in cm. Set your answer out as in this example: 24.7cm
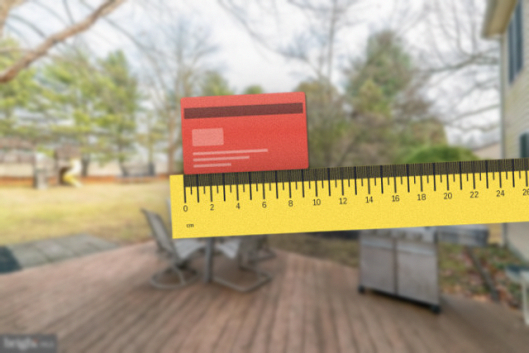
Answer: 9.5cm
